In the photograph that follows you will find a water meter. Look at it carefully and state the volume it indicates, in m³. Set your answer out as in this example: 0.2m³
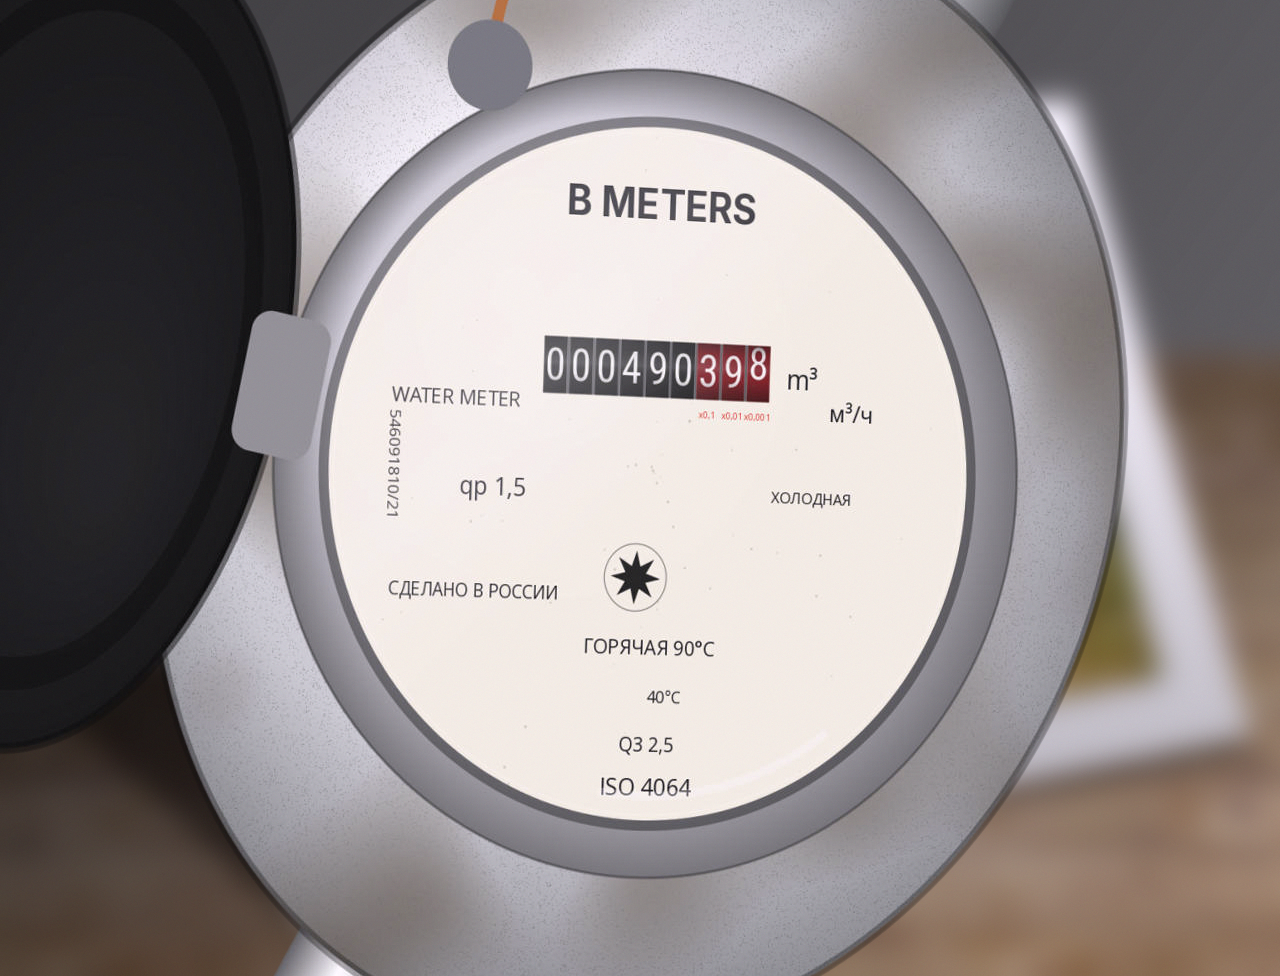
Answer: 490.398m³
